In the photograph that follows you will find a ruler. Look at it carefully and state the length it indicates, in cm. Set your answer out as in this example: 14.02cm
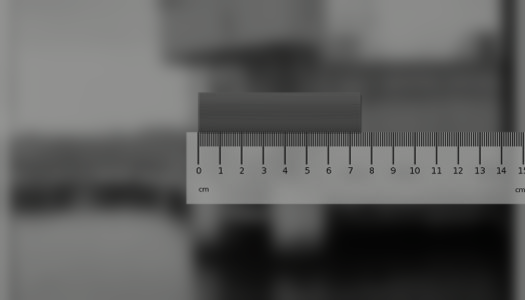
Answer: 7.5cm
